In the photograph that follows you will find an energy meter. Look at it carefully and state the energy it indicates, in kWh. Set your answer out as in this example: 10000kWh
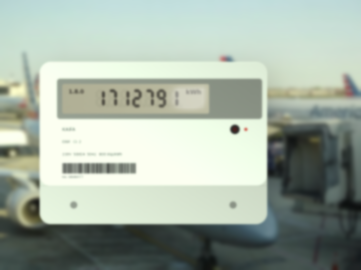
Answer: 1712791kWh
